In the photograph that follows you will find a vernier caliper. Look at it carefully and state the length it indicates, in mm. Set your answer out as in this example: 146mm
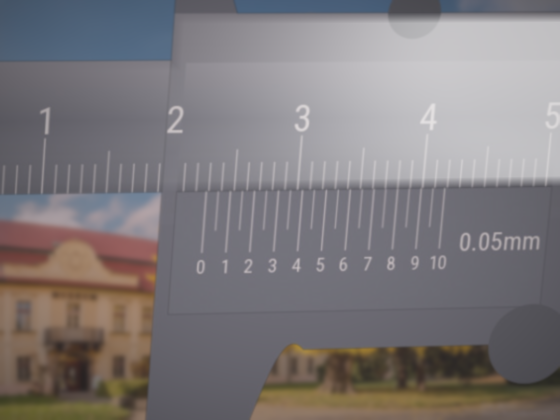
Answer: 22.8mm
